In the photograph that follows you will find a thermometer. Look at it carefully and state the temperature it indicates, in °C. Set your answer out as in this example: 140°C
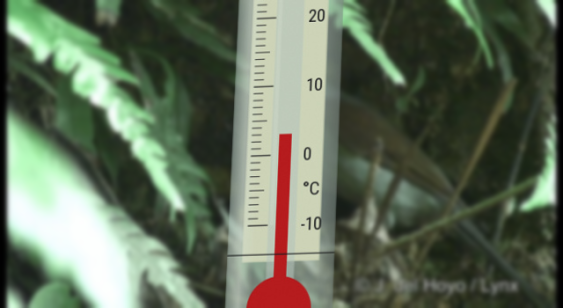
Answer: 3°C
